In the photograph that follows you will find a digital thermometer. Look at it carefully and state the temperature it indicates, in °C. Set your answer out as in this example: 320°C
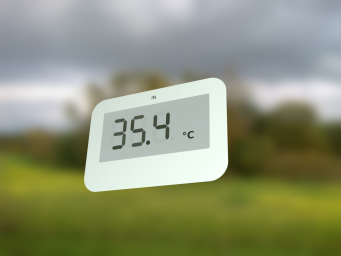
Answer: 35.4°C
